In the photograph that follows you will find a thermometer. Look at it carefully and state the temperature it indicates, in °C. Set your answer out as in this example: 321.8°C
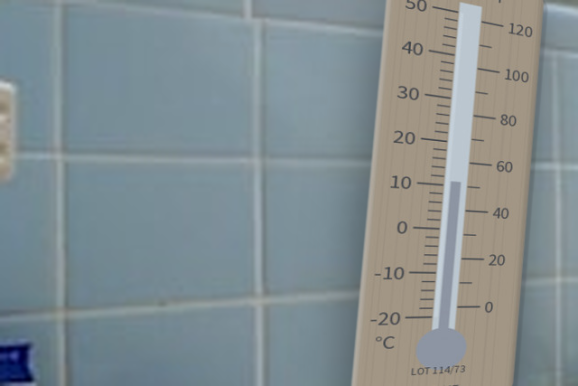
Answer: 11°C
